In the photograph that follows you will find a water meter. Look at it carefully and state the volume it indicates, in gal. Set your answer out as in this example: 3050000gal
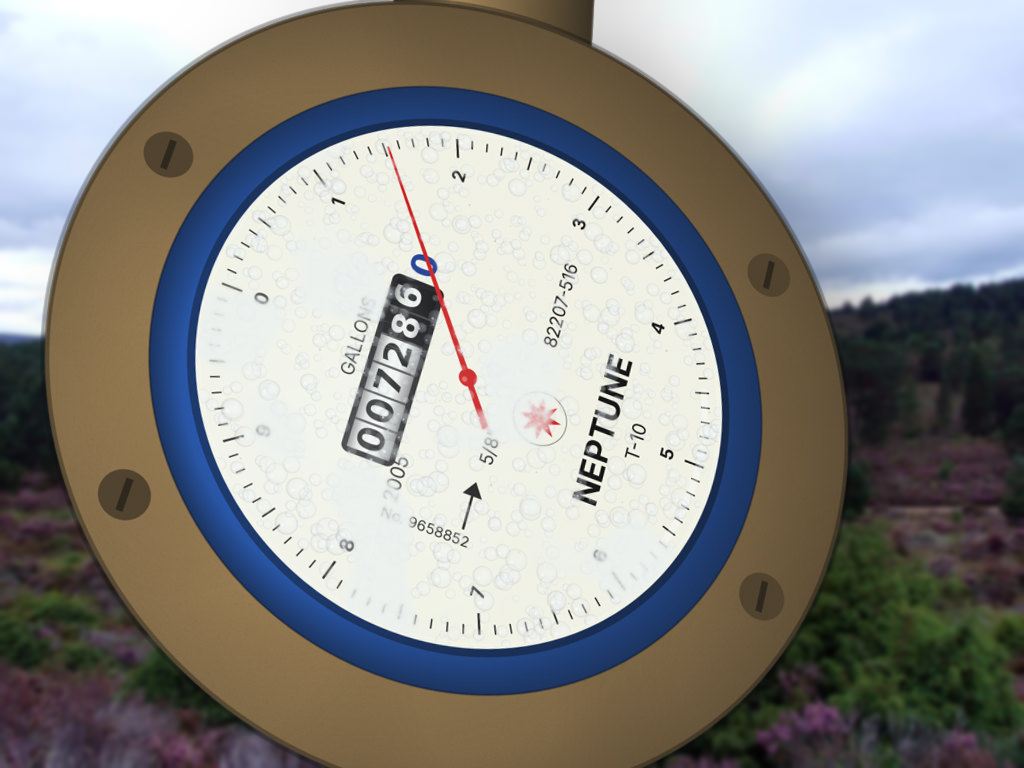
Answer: 72861.5gal
